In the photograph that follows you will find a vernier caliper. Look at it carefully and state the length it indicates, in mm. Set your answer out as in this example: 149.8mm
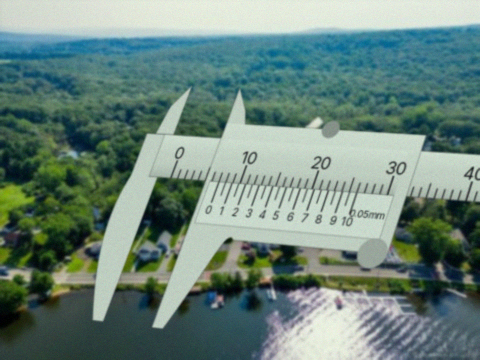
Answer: 7.0mm
